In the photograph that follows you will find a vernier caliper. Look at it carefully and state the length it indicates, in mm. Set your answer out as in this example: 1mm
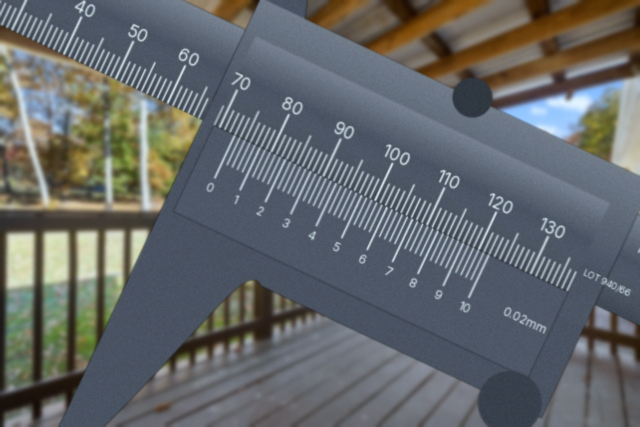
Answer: 73.0mm
